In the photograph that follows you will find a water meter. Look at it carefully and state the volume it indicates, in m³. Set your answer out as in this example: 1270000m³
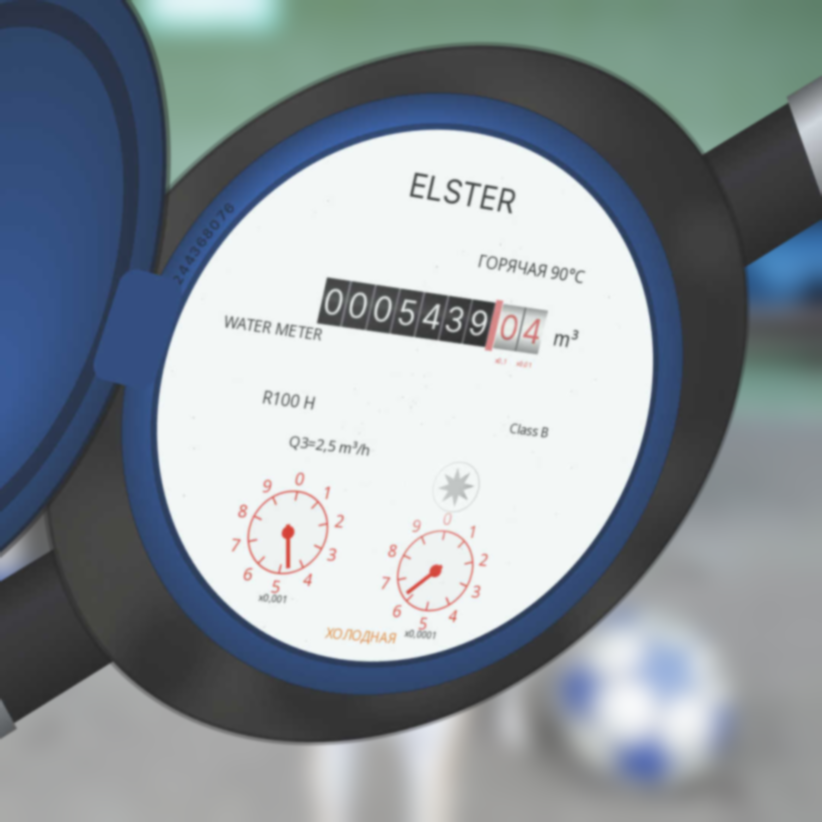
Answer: 5439.0446m³
